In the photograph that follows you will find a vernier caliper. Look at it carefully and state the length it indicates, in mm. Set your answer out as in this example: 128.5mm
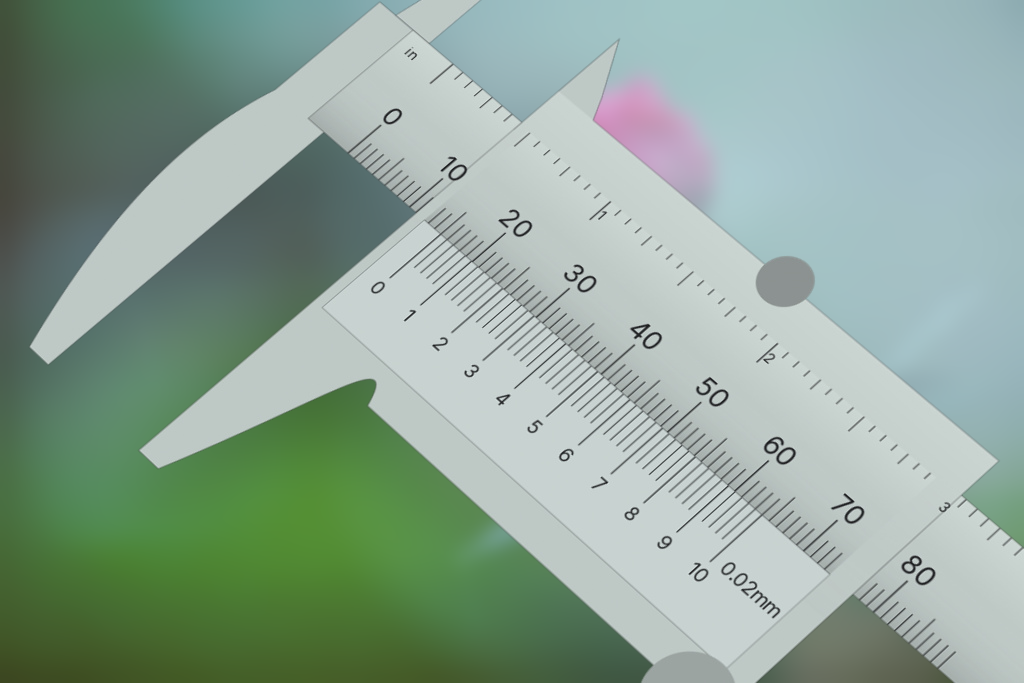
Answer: 15.0mm
